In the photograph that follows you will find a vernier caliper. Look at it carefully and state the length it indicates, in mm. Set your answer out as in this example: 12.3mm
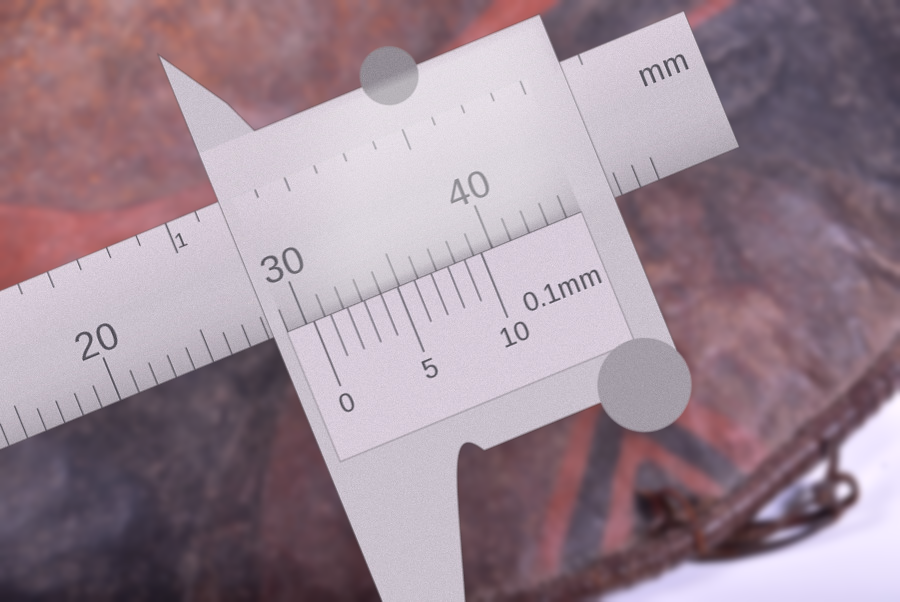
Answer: 30.4mm
